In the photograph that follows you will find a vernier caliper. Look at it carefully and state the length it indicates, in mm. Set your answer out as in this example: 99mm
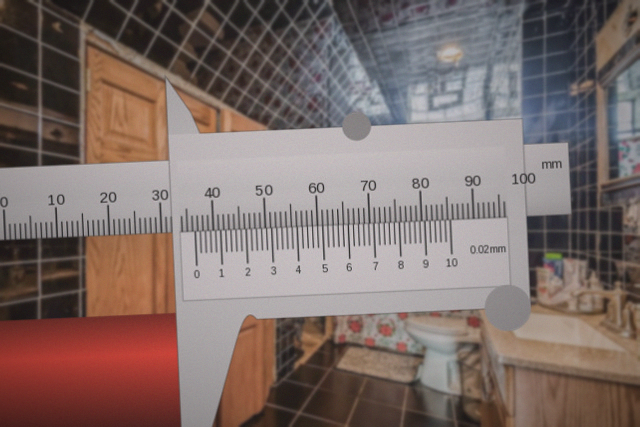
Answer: 36.5mm
